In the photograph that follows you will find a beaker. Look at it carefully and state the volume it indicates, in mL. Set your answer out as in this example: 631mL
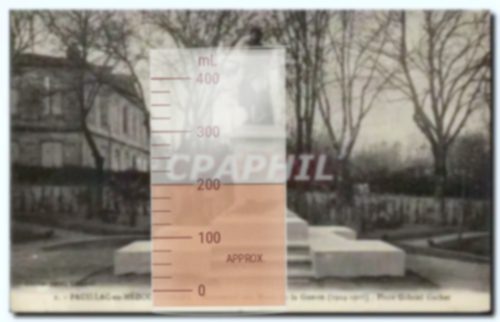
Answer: 200mL
